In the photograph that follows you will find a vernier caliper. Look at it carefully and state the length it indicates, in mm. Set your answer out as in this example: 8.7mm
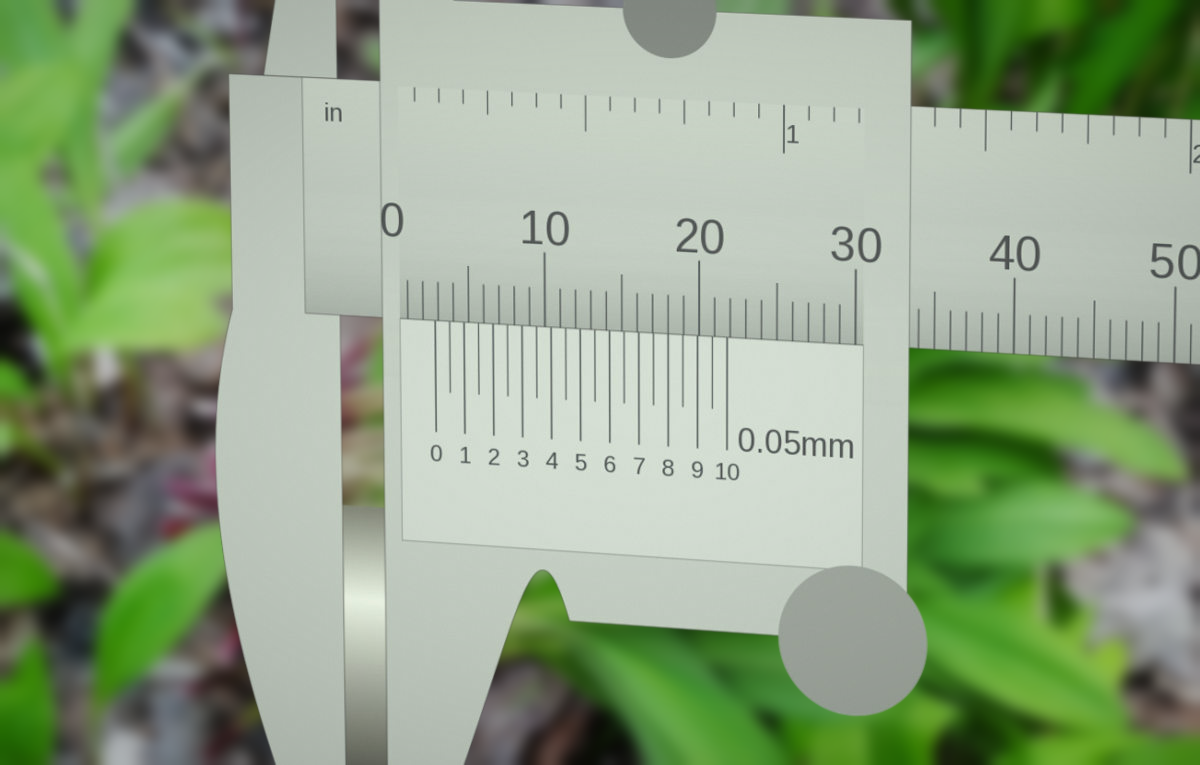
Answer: 2.8mm
